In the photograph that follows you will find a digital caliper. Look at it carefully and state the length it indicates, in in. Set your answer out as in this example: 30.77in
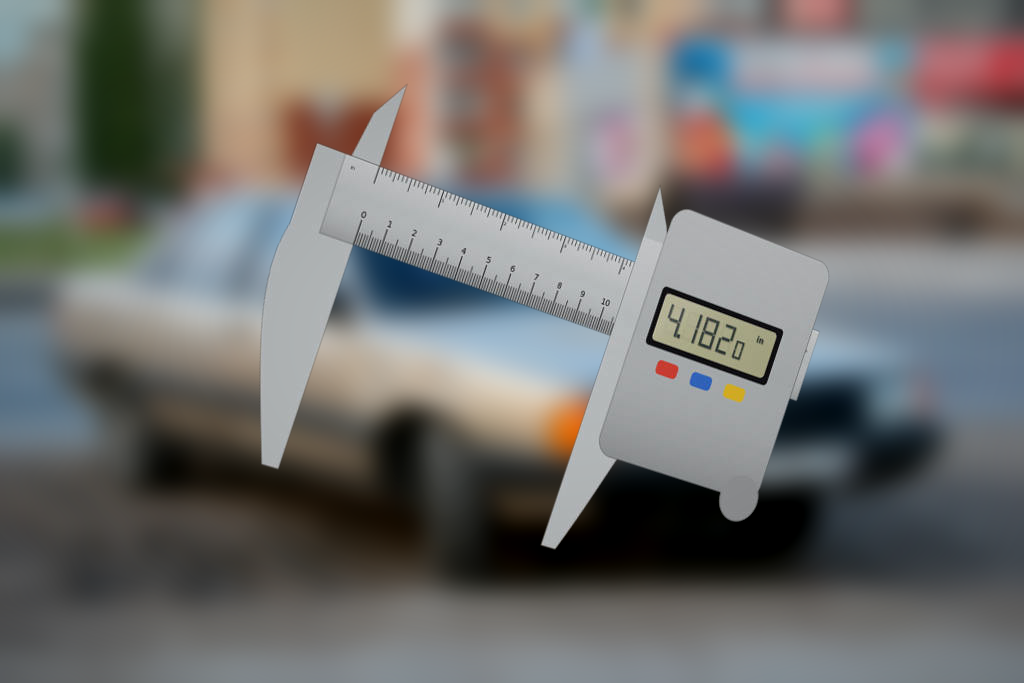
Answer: 4.1820in
